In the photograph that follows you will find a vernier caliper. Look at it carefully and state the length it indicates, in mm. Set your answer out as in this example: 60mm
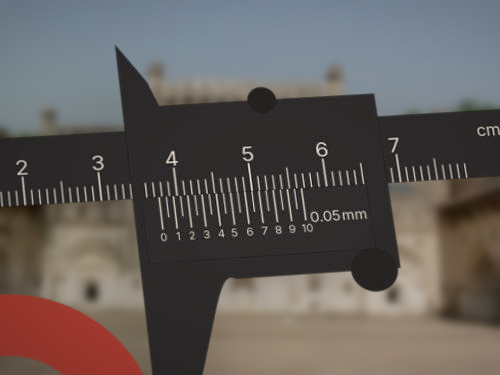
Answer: 37.6mm
